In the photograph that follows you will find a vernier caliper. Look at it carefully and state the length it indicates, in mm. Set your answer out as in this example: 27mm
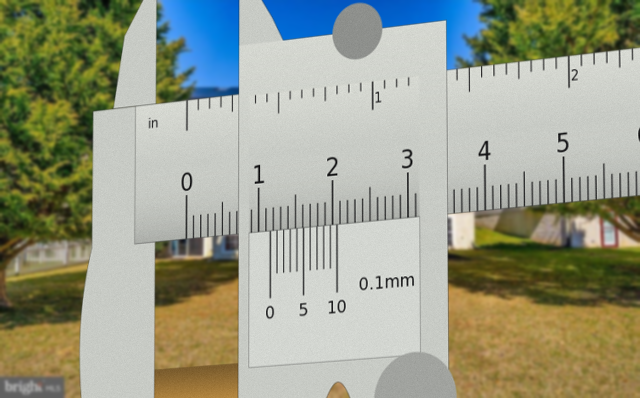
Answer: 11.6mm
